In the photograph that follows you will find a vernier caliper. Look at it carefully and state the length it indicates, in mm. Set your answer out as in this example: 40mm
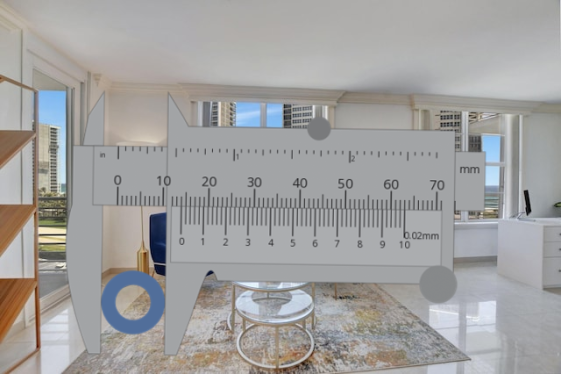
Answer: 14.0mm
